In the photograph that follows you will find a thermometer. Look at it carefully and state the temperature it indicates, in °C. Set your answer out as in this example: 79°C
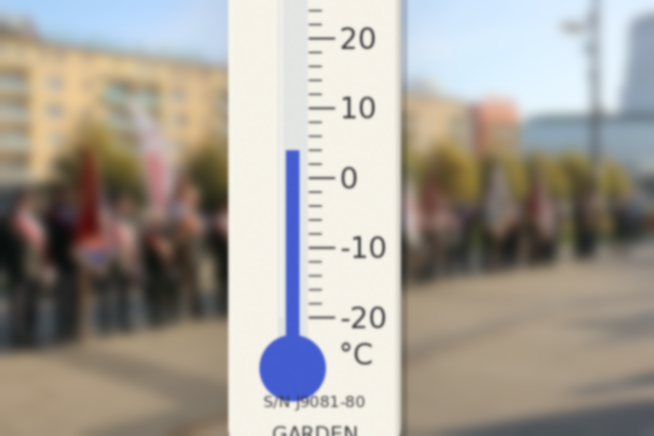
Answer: 4°C
